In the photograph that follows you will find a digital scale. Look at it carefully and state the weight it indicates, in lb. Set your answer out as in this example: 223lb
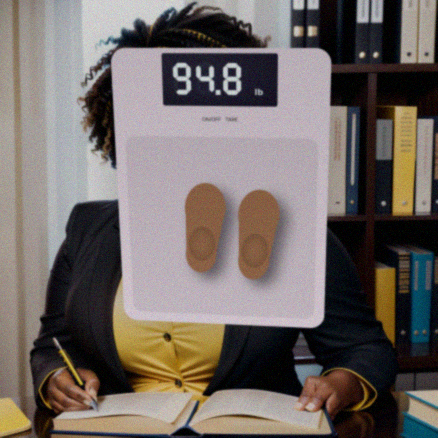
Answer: 94.8lb
